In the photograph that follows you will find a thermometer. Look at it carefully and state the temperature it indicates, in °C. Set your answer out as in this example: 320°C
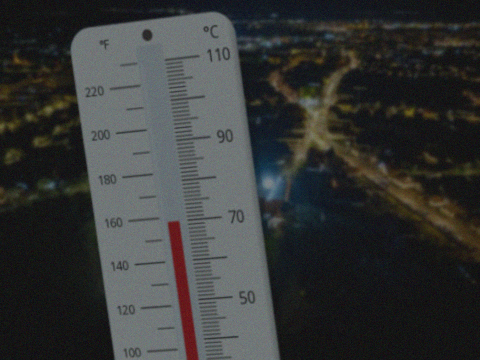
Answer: 70°C
